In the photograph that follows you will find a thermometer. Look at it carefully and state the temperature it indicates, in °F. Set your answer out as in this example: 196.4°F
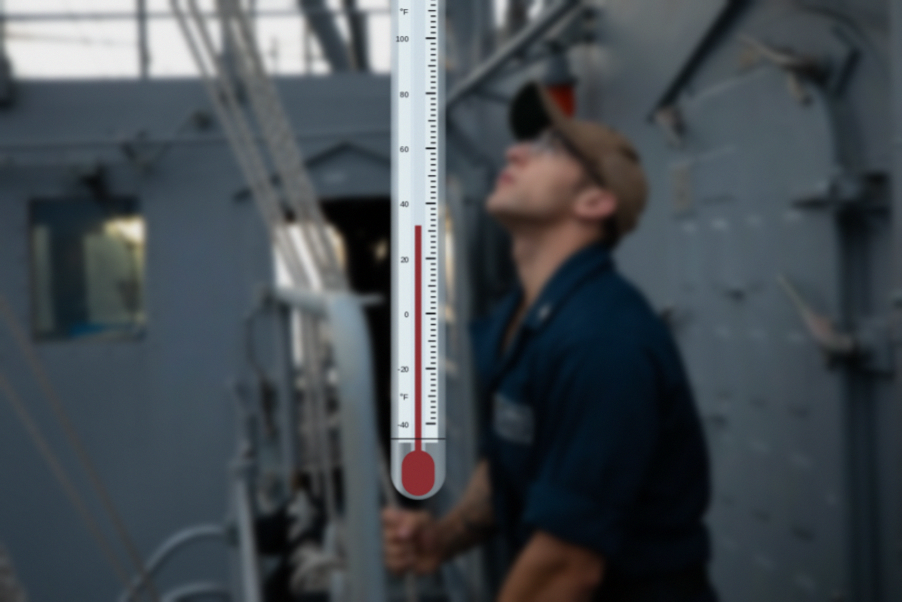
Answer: 32°F
